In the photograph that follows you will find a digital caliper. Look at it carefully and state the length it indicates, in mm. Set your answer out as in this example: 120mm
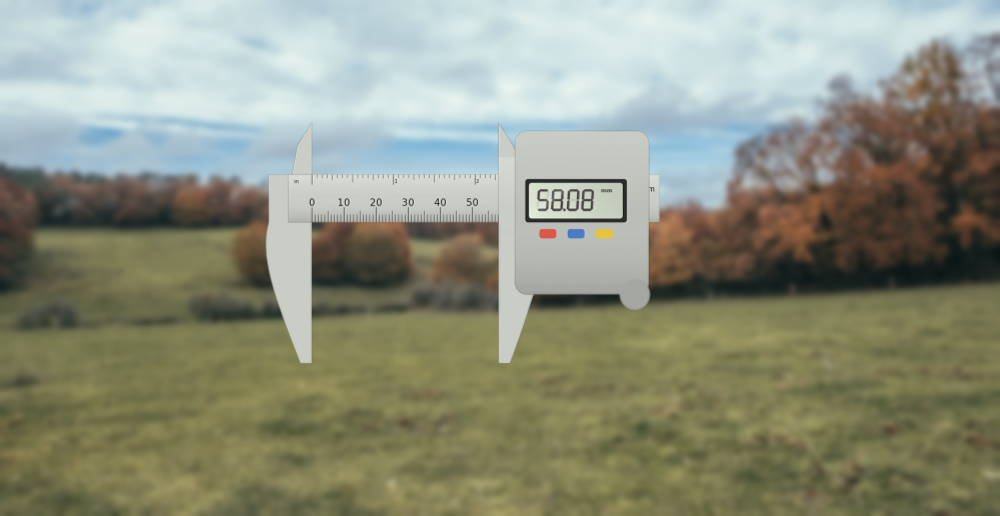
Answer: 58.08mm
